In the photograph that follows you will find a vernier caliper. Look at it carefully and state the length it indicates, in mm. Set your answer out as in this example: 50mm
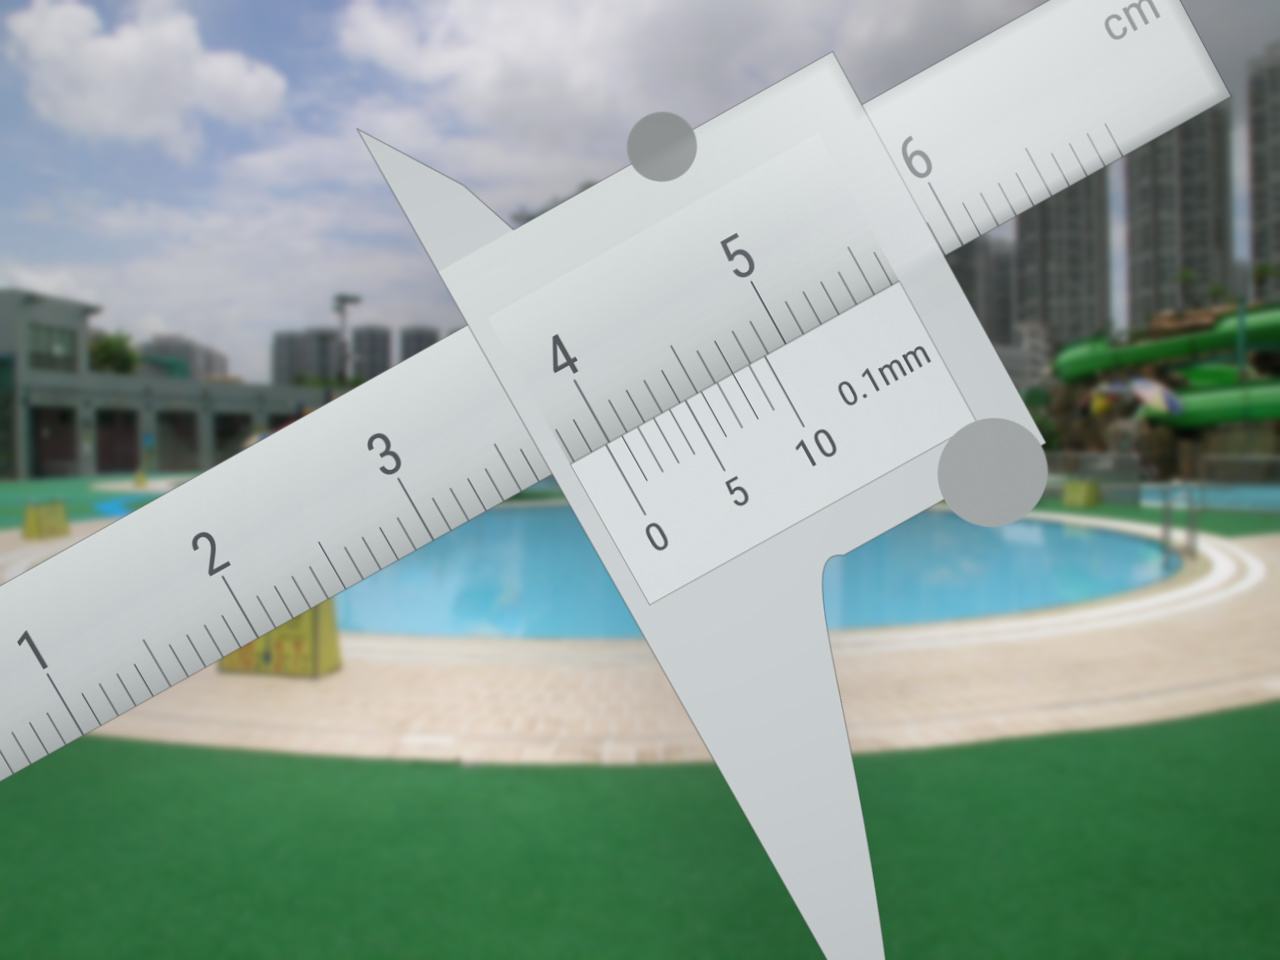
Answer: 39.8mm
